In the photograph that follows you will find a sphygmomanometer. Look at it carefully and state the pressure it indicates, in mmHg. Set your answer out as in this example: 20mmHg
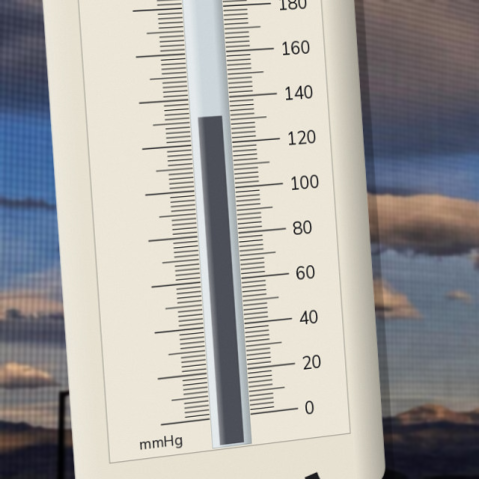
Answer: 132mmHg
